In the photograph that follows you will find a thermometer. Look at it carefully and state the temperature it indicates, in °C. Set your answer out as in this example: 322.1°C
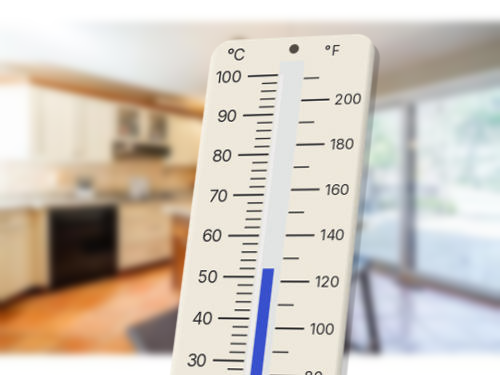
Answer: 52°C
